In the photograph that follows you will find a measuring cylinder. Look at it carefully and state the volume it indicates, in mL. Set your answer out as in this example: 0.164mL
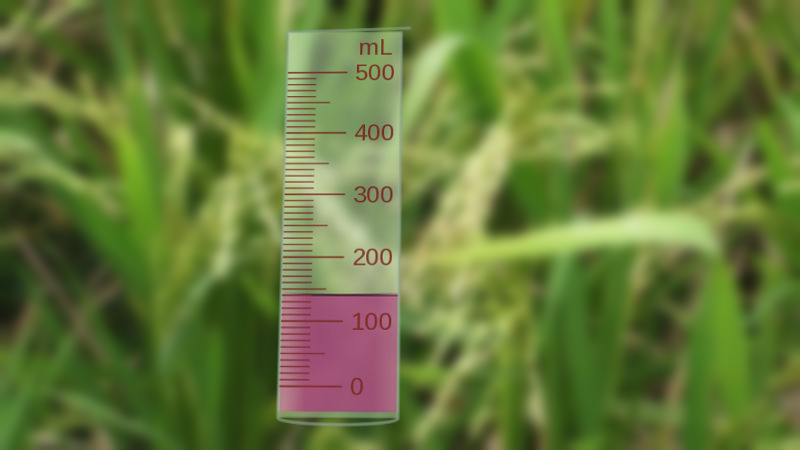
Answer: 140mL
